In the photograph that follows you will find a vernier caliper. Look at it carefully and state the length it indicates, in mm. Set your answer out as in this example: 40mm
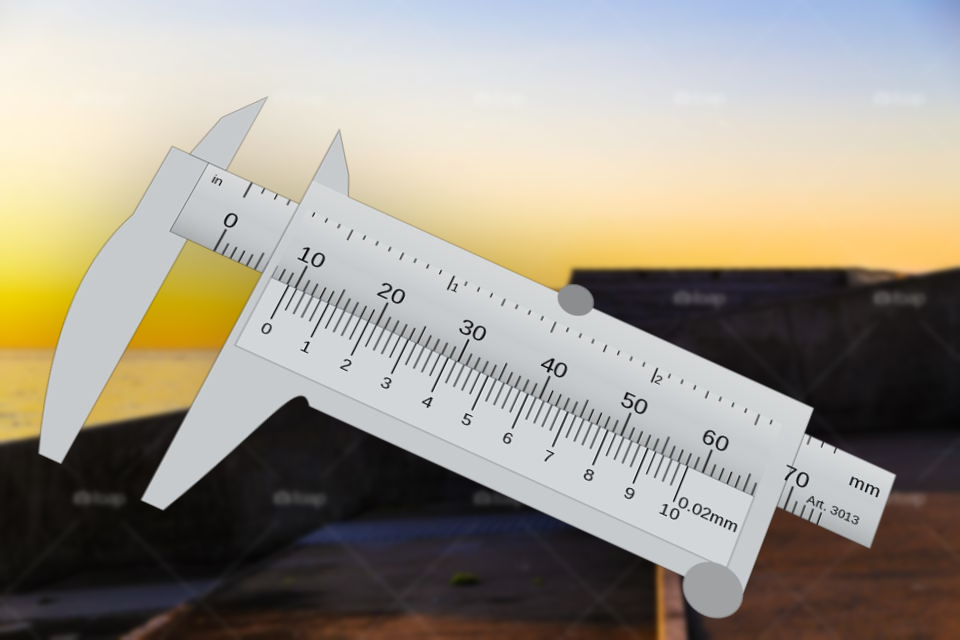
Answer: 9.2mm
